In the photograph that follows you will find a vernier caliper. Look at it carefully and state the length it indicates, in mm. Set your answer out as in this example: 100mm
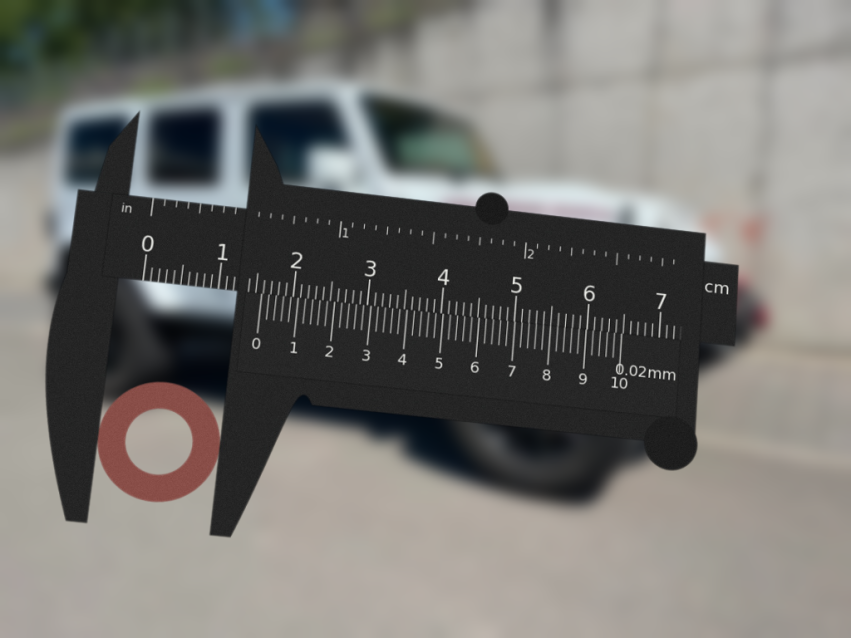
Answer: 15.8mm
